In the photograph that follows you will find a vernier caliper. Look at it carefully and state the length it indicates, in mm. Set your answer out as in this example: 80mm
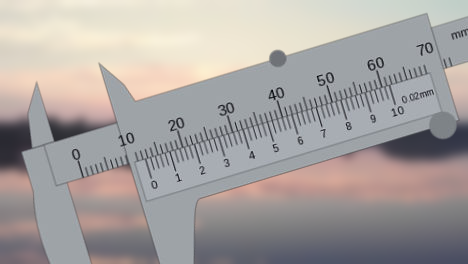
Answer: 12.5mm
